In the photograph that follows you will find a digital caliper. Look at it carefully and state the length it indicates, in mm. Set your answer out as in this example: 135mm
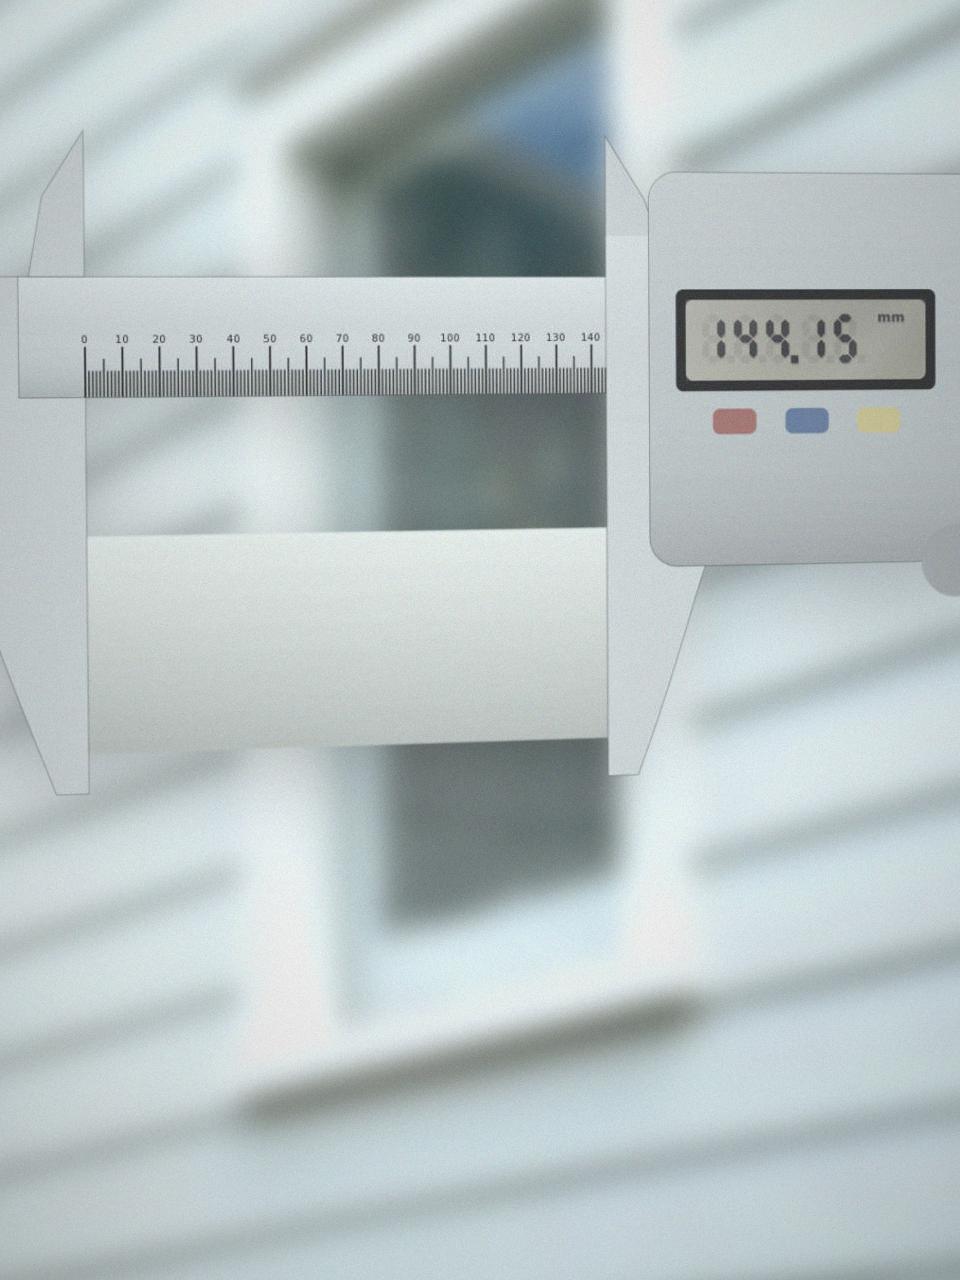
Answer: 144.15mm
